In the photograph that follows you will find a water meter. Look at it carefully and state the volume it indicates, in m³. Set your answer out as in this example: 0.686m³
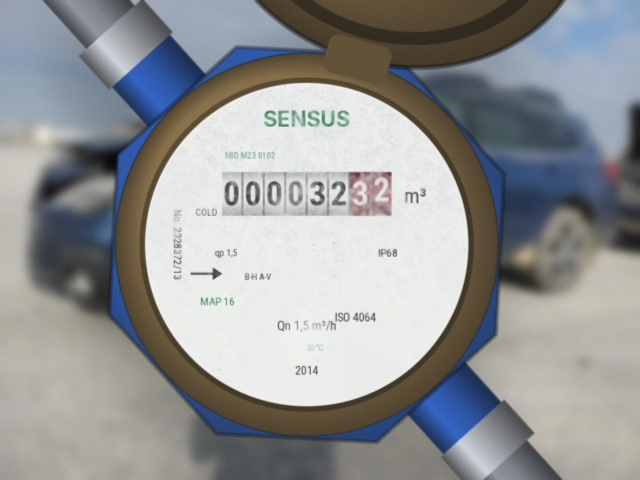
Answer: 32.32m³
